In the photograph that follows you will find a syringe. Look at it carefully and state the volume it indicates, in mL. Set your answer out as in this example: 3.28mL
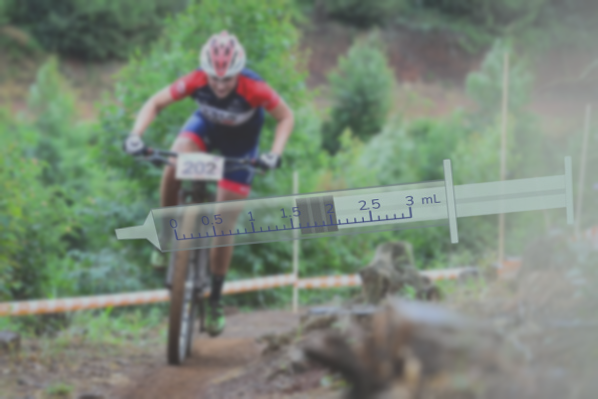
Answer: 1.6mL
